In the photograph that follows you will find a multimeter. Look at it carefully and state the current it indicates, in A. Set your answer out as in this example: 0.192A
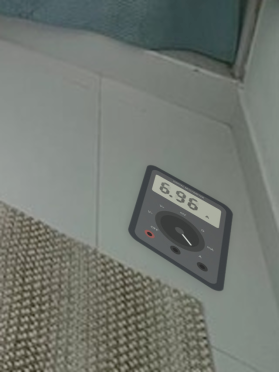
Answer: 6.96A
